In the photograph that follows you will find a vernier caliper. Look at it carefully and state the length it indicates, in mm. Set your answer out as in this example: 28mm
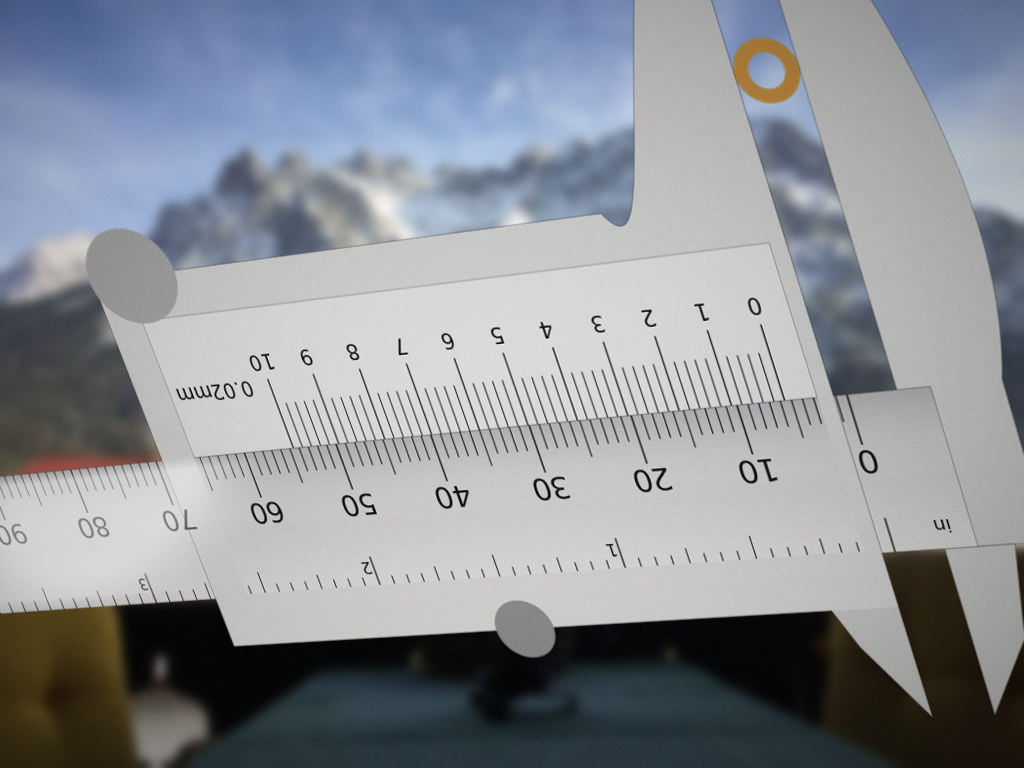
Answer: 5.6mm
